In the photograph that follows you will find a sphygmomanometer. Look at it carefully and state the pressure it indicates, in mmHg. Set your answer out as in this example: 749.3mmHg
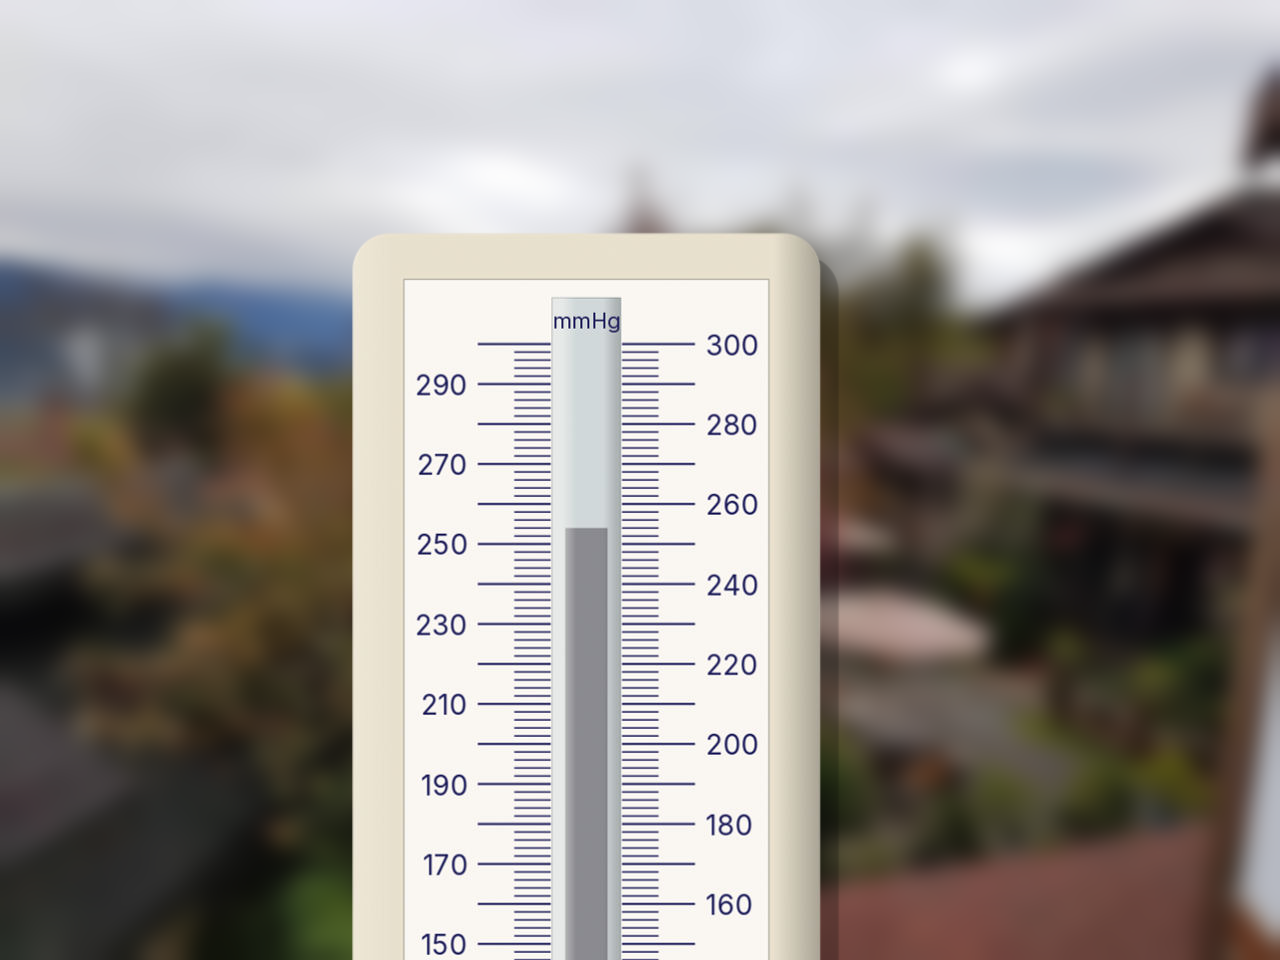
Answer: 254mmHg
